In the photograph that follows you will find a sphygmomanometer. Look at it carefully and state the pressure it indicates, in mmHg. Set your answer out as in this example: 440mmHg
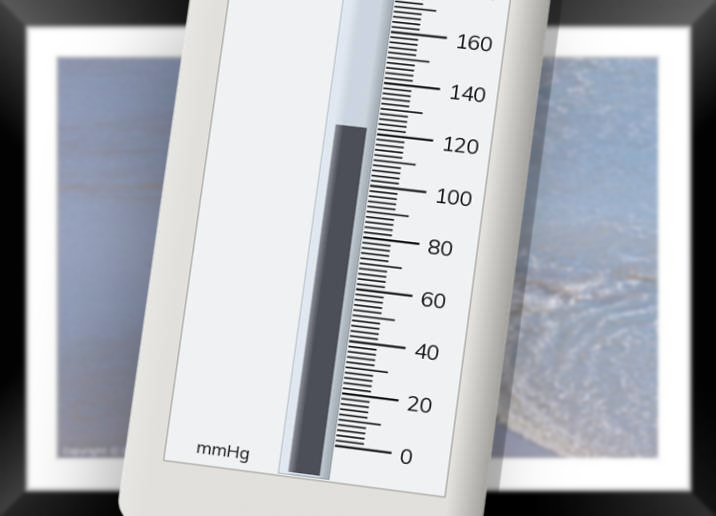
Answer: 122mmHg
